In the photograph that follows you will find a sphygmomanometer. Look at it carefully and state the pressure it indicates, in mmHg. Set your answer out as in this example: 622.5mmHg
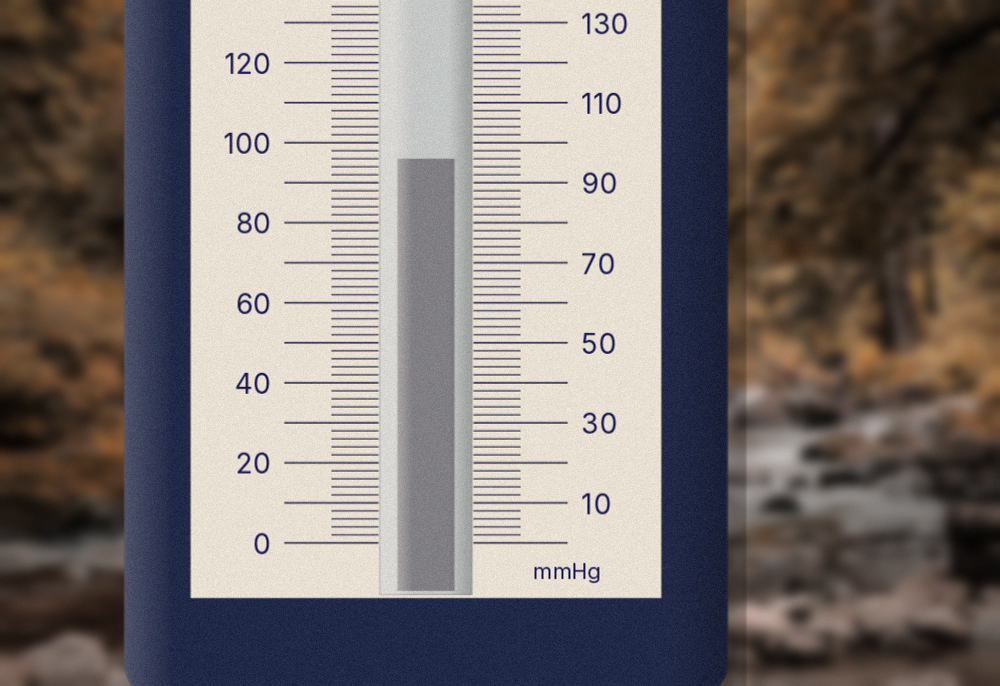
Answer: 96mmHg
